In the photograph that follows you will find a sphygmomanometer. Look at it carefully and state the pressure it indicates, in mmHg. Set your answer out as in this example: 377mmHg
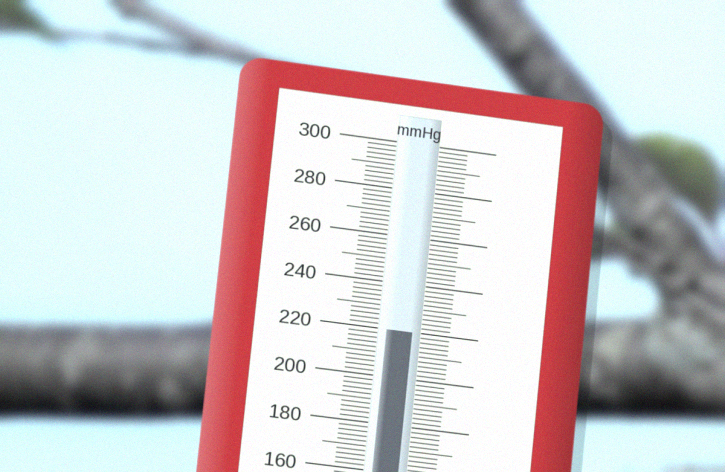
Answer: 220mmHg
